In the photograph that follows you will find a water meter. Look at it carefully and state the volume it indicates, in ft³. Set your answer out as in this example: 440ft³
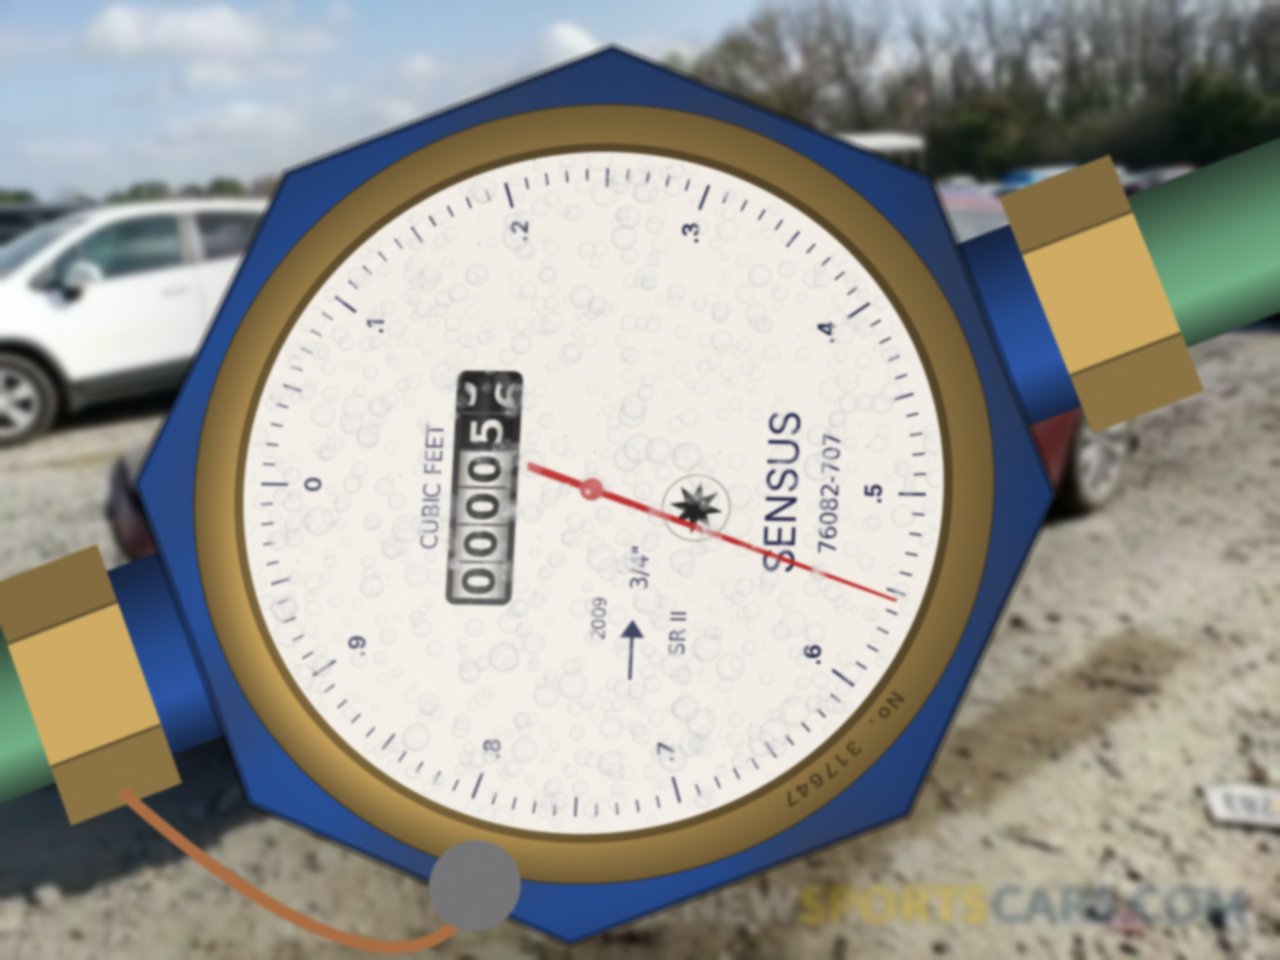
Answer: 55.55ft³
